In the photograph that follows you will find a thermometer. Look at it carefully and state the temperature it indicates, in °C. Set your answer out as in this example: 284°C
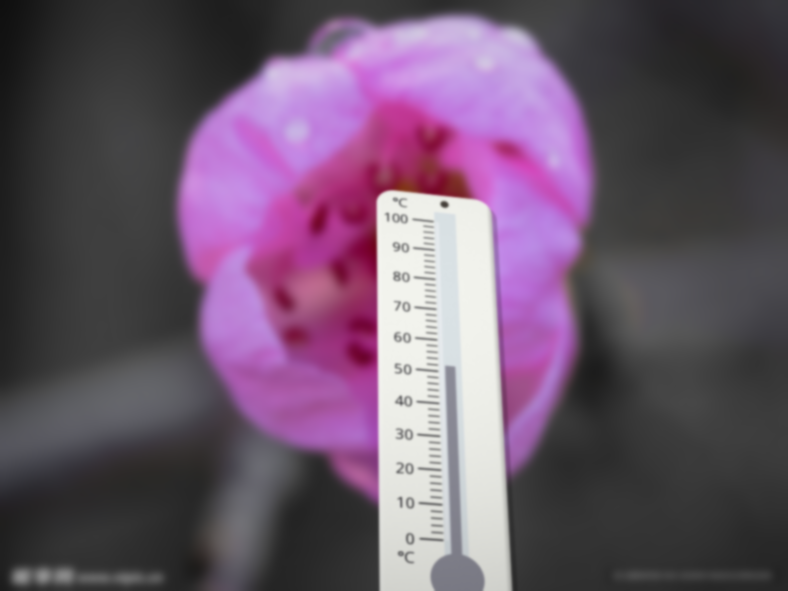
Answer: 52°C
